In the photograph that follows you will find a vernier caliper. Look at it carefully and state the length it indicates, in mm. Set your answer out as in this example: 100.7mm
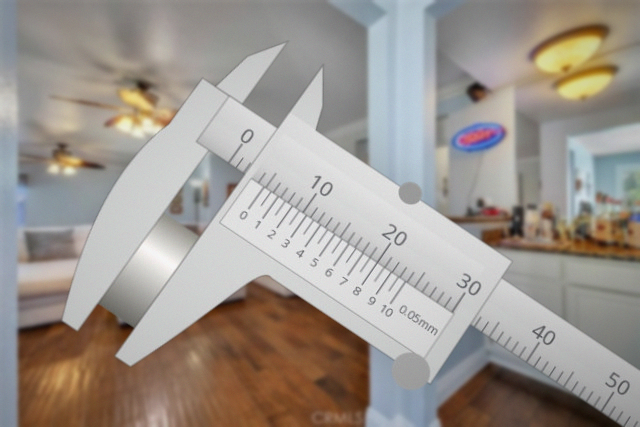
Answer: 4.8mm
